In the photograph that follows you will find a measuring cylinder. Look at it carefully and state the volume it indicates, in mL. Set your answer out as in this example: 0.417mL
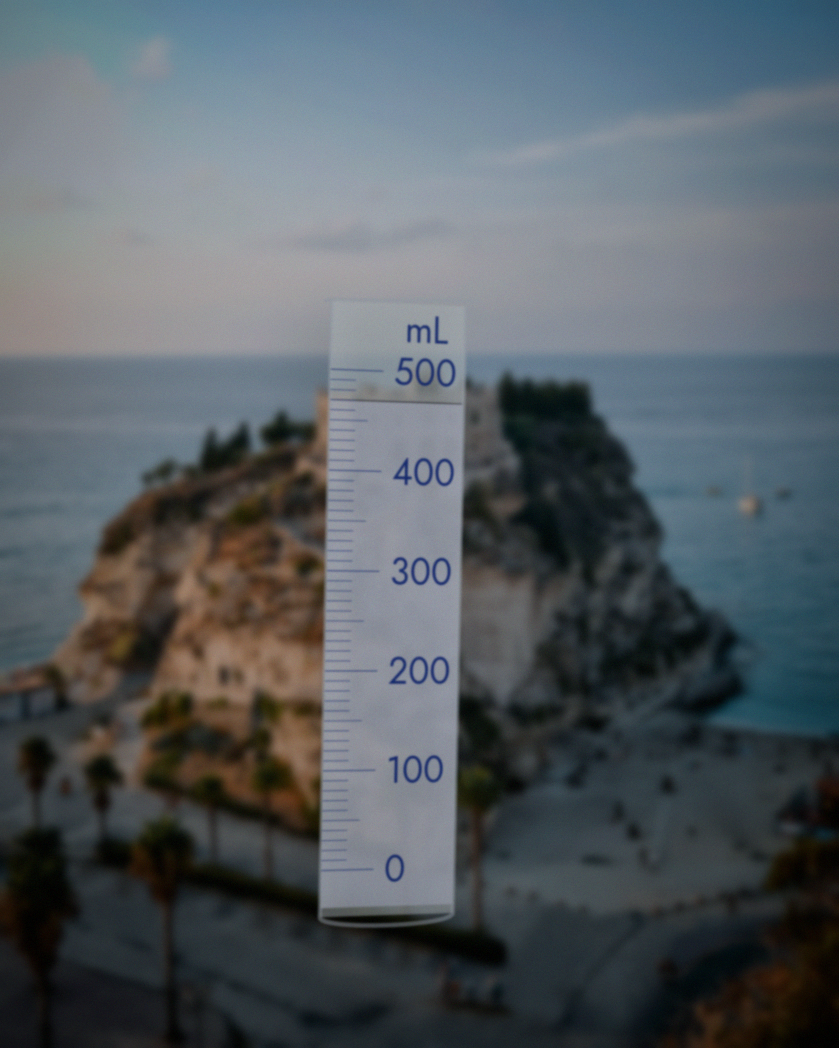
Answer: 470mL
